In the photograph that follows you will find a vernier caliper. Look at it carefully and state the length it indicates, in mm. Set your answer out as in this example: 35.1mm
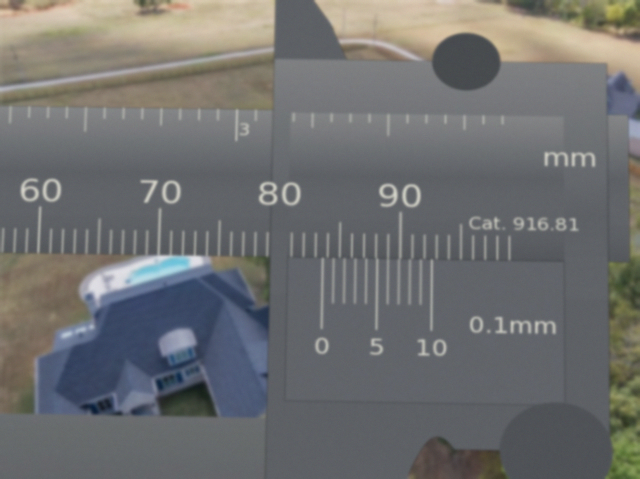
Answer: 83.6mm
